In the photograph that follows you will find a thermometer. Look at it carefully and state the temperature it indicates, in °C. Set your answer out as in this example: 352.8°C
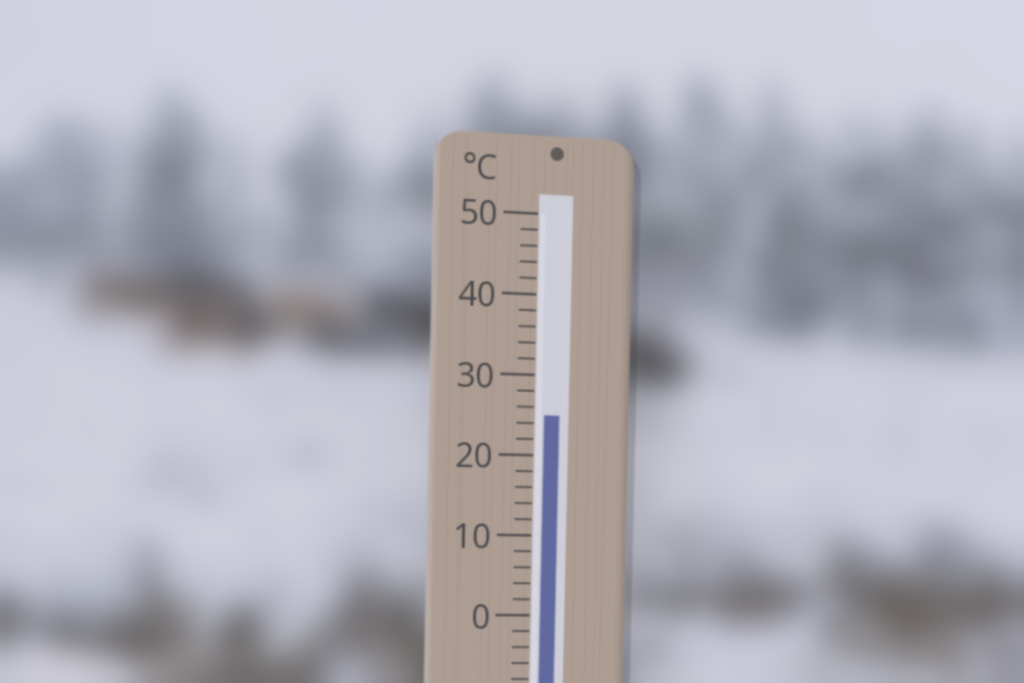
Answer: 25°C
